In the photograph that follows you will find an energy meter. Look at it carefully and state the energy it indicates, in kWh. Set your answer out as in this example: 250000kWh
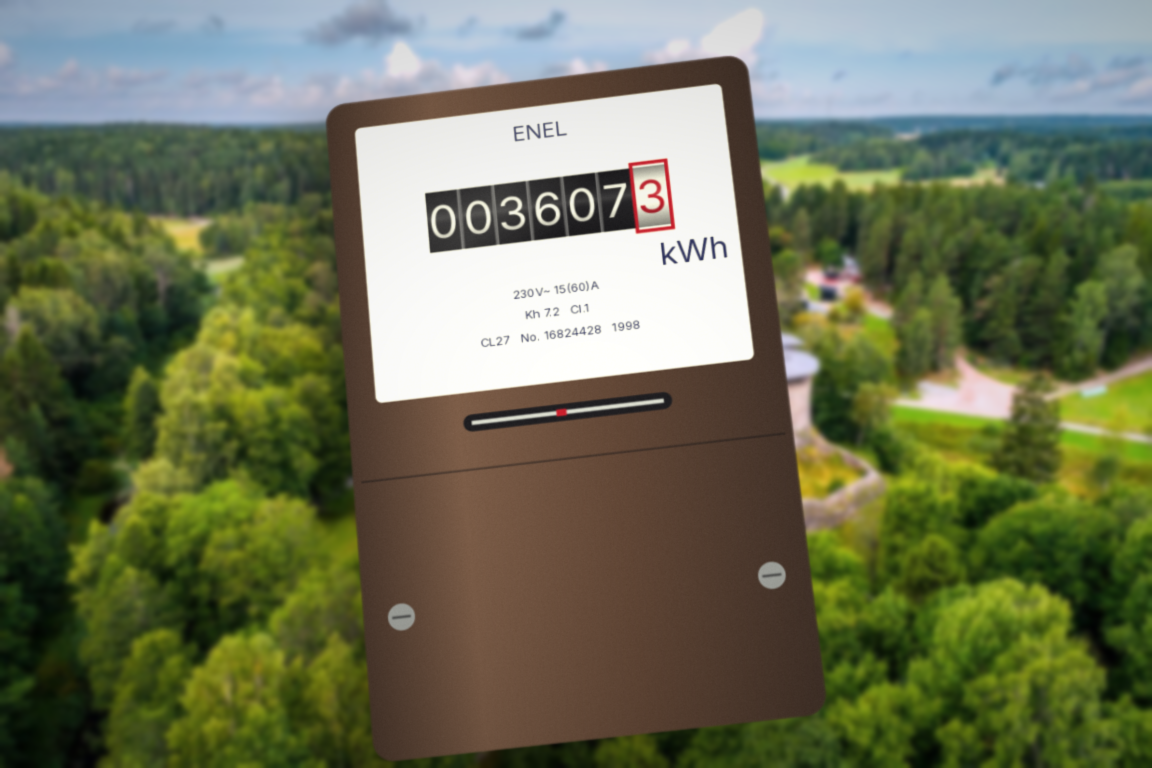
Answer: 3607.3kWh
